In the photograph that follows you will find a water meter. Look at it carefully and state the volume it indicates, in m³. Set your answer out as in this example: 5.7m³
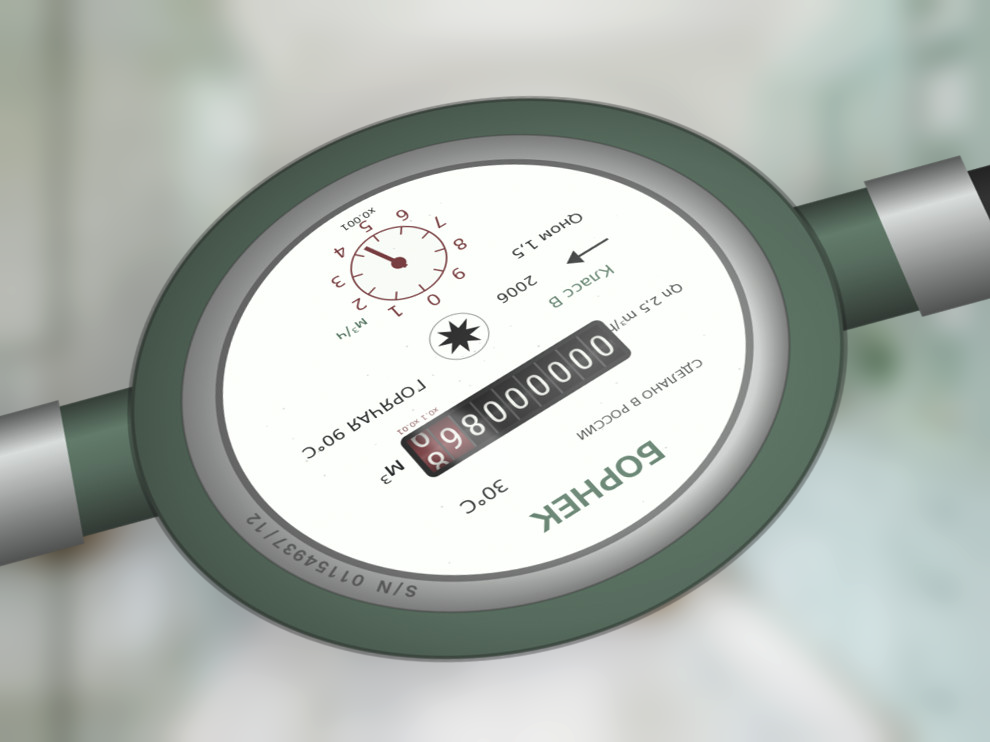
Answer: 8.684m³
